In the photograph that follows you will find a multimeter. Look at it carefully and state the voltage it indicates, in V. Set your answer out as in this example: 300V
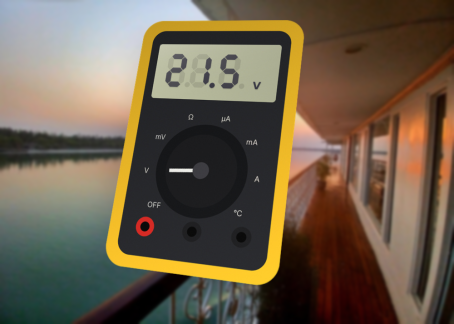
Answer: 21.5V
